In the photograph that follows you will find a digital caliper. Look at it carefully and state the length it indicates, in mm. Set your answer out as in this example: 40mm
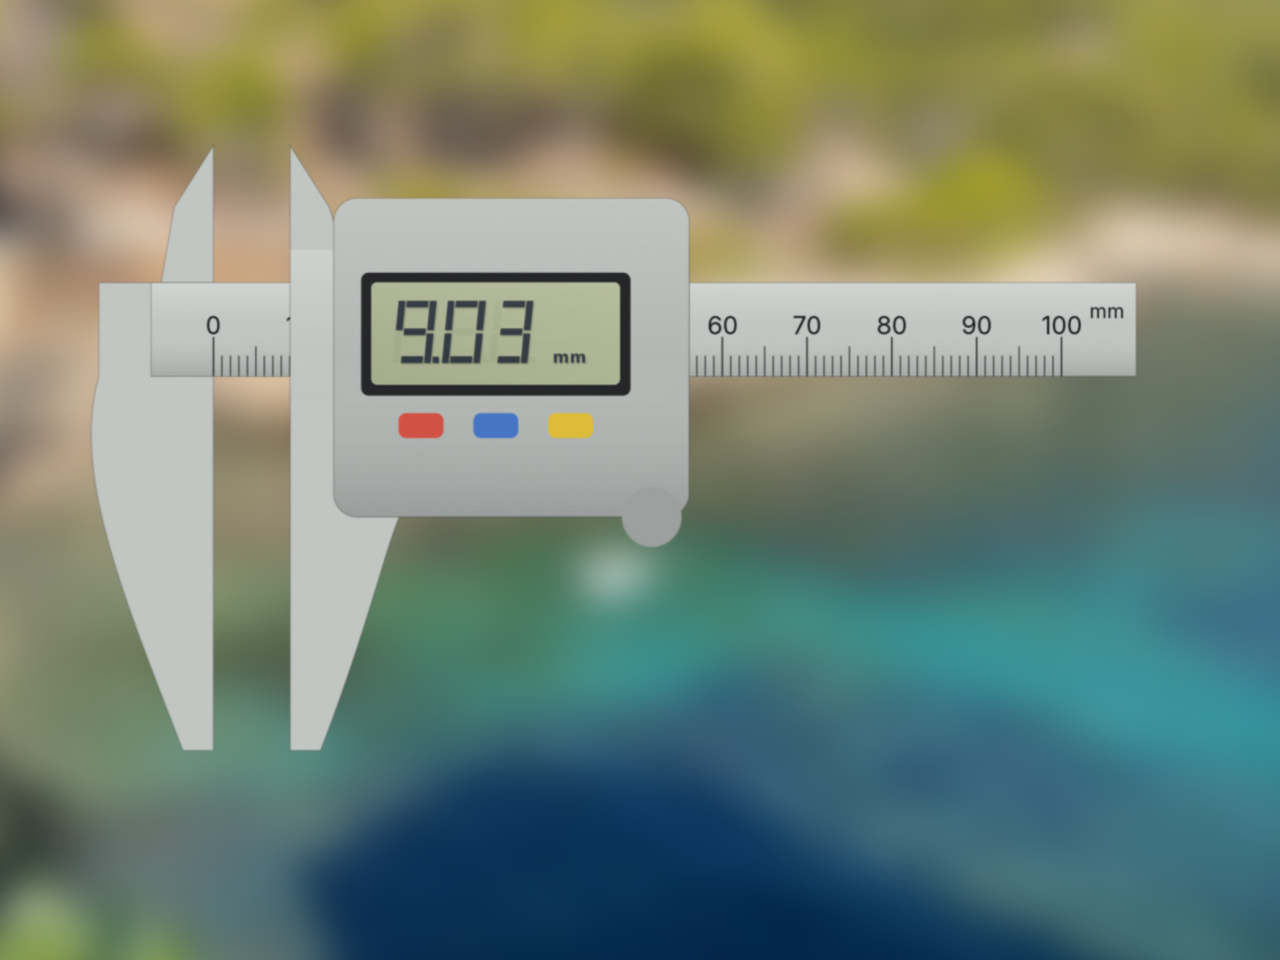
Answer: 9.03mm
